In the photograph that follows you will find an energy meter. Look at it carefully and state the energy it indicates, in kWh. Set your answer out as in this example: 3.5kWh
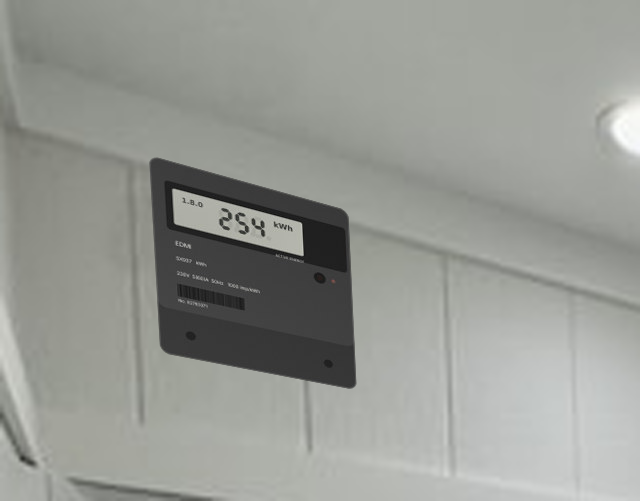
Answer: 254kWh
